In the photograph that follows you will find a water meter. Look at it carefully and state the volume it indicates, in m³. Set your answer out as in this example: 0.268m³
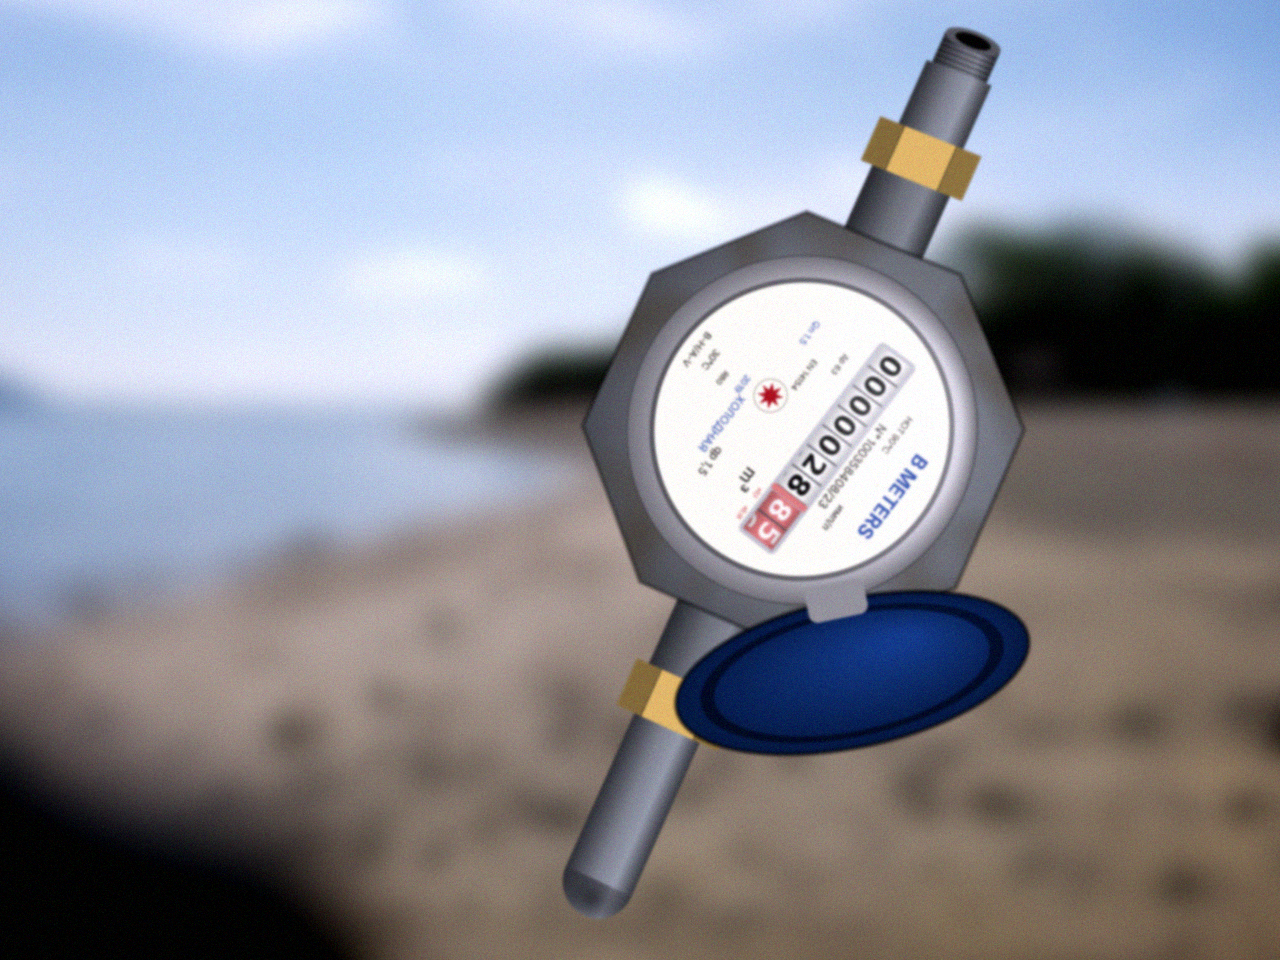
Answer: 28.85m³
